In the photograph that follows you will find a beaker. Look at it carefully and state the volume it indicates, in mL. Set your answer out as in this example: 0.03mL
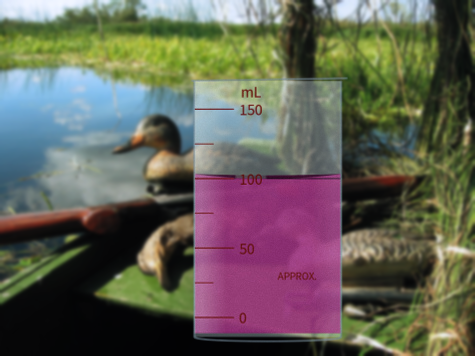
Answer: 100mL
